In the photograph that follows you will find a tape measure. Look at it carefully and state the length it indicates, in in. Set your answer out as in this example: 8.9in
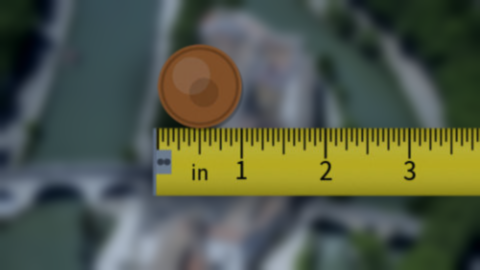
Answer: 1in
